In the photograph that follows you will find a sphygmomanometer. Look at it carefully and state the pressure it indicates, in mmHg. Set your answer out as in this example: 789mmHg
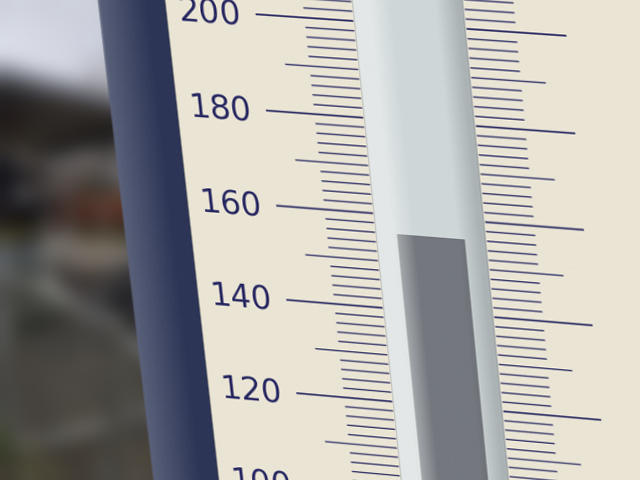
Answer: 156mmHg
